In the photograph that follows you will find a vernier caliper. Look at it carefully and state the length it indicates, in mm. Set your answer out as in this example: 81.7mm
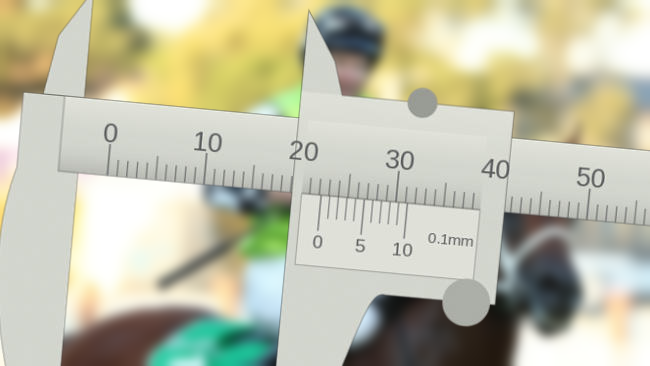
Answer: 22.2mm
